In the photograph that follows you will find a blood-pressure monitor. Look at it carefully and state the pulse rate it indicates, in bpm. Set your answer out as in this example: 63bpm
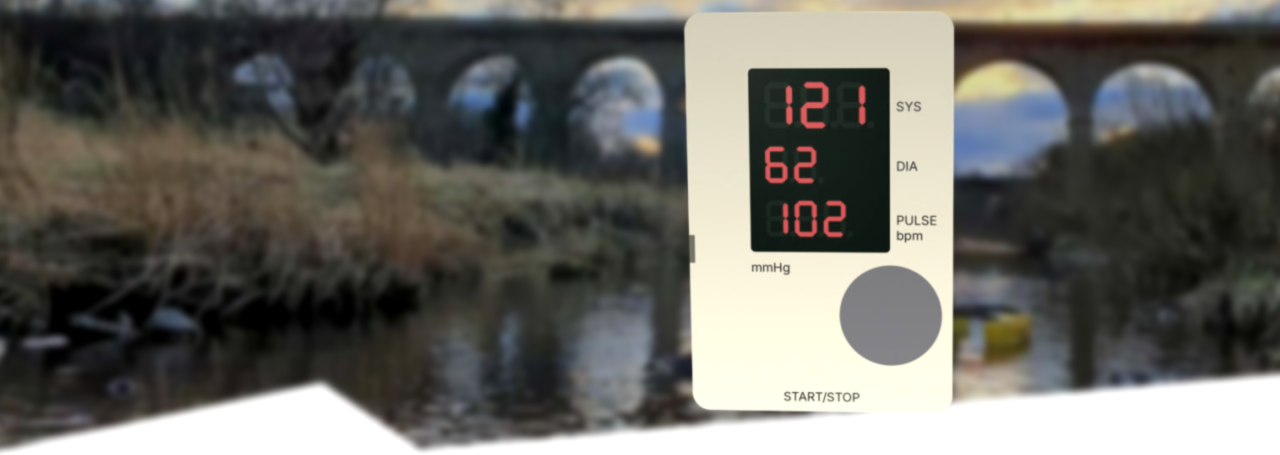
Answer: 102bpm
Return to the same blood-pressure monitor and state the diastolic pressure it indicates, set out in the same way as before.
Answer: 62mmHg
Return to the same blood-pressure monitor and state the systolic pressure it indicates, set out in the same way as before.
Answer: 121mmHg
